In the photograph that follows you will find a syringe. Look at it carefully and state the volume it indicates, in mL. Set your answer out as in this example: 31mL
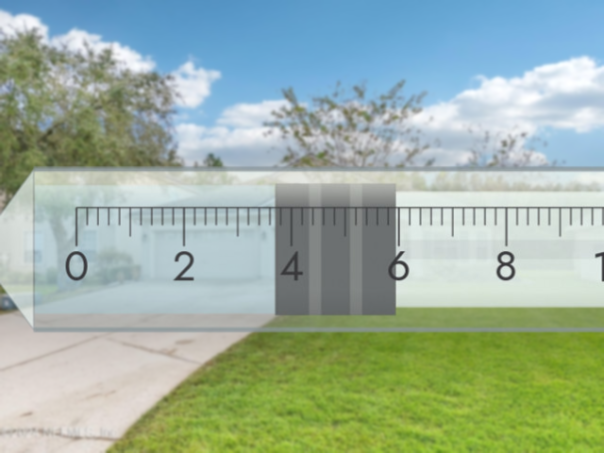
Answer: 3.7mL
